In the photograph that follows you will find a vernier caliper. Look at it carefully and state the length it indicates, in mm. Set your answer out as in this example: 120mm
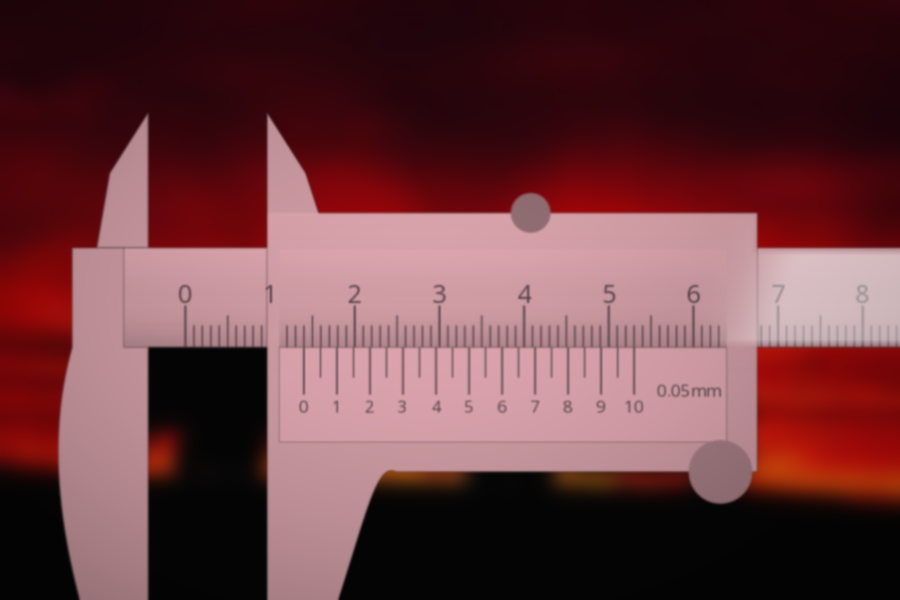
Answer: 14.0mm
